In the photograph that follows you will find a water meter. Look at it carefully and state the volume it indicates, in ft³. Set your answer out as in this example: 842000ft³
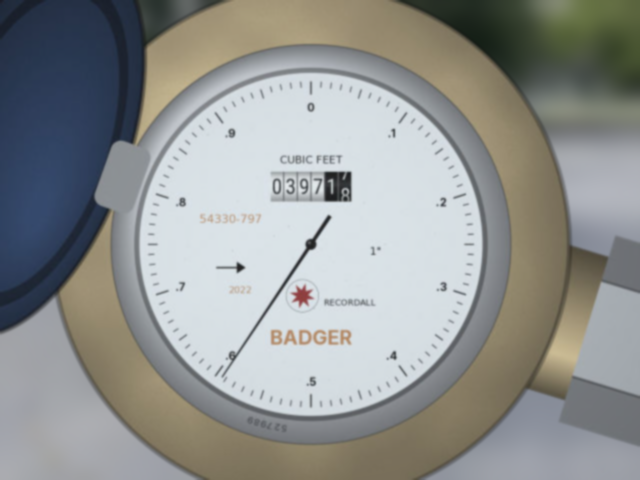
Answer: 39717.59ft³
